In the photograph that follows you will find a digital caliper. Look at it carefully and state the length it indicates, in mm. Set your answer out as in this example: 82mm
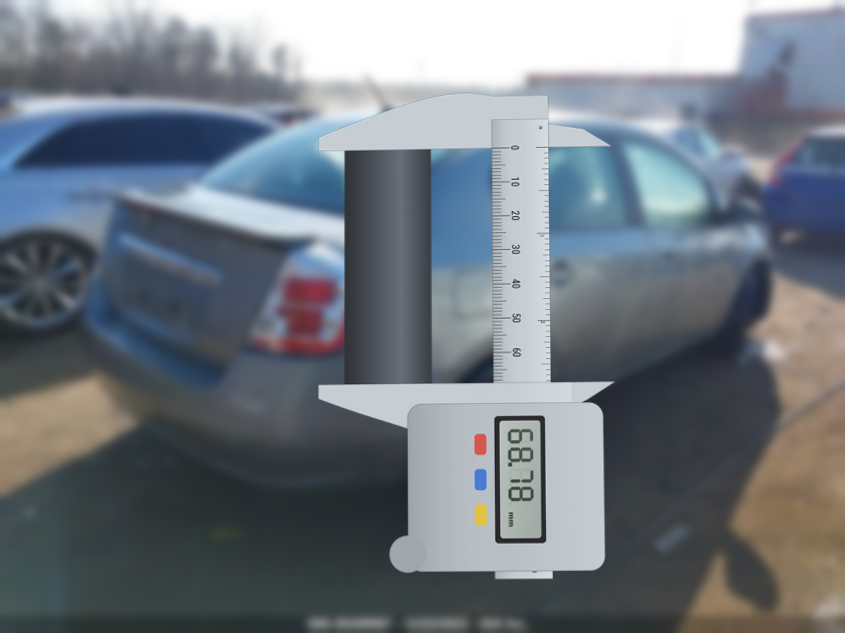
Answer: 68.78mm
